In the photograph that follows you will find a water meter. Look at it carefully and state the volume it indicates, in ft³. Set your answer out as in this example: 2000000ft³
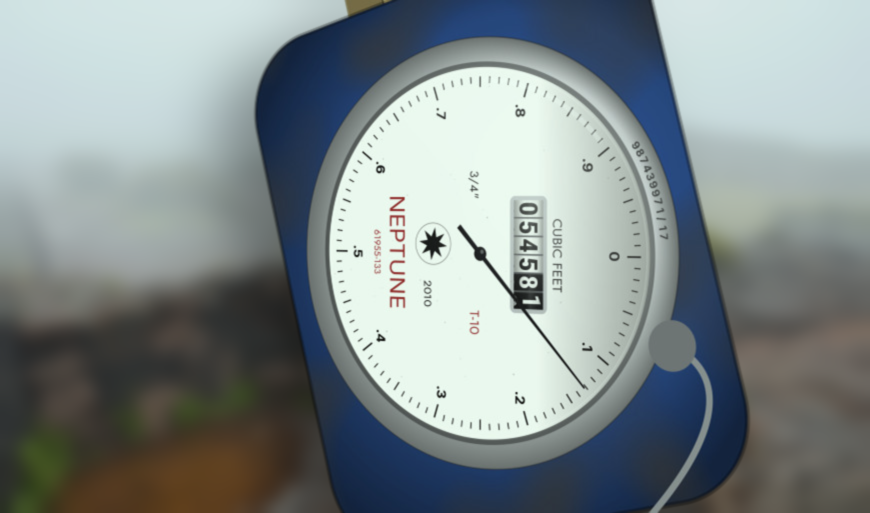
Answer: 54581.13ft³
